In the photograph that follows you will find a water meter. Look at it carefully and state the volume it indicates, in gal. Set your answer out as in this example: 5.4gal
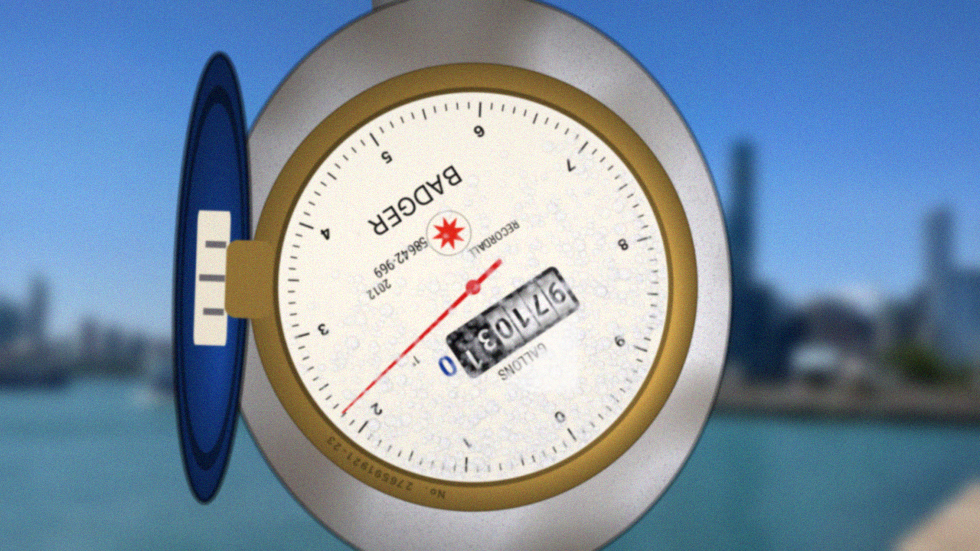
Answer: 9710312.2gal
